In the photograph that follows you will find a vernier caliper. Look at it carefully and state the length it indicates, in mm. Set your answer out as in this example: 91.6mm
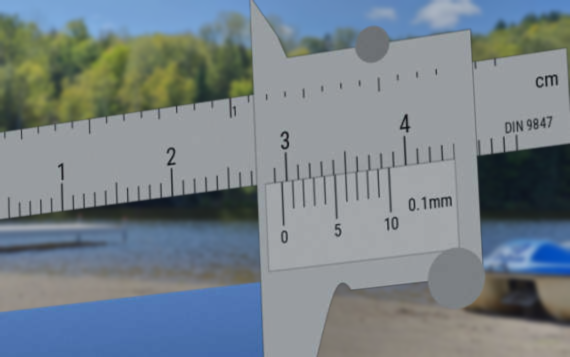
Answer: 29.6mm
